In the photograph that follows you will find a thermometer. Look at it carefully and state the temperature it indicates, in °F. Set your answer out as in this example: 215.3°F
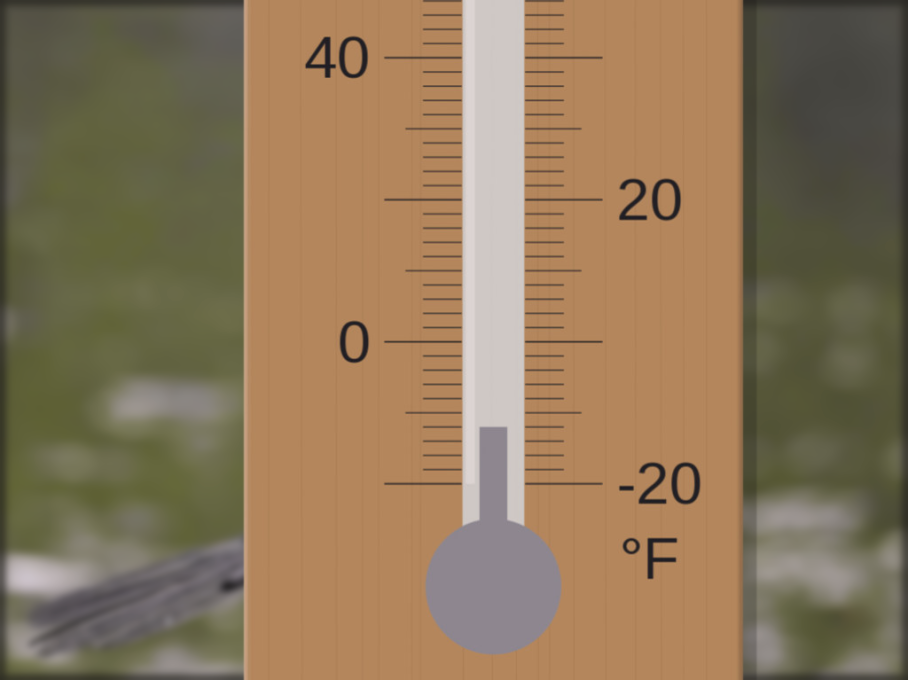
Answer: -12°F
